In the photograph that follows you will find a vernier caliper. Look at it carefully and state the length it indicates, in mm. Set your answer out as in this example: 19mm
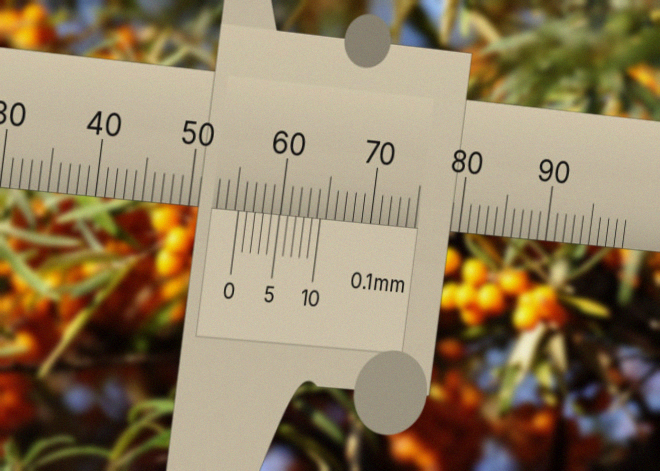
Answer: 55.4mm
